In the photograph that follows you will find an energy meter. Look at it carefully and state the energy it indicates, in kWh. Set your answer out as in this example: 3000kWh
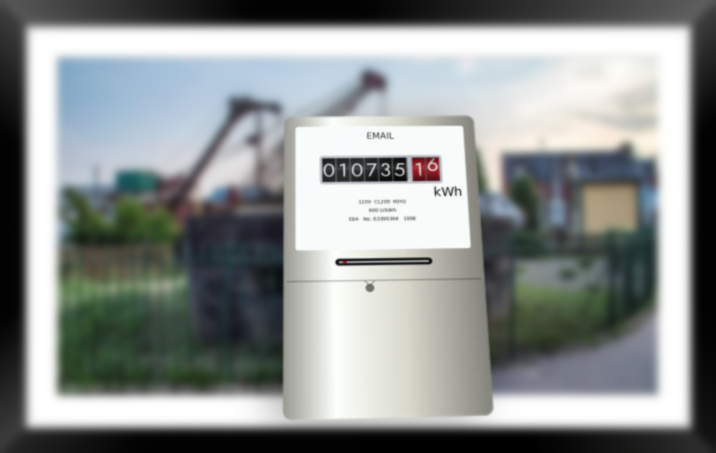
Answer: 10735.16kWh
